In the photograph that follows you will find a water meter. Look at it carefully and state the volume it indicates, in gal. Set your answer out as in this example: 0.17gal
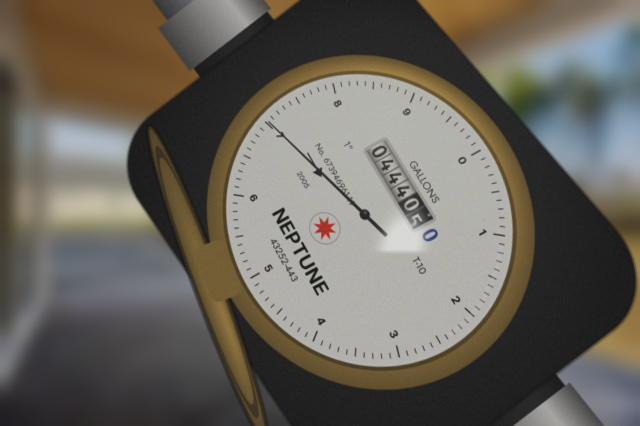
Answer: 444047.0gal
